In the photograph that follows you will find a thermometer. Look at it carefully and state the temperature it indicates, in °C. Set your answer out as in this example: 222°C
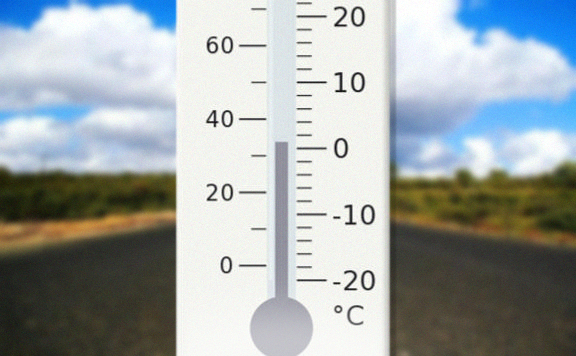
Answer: 1°C
